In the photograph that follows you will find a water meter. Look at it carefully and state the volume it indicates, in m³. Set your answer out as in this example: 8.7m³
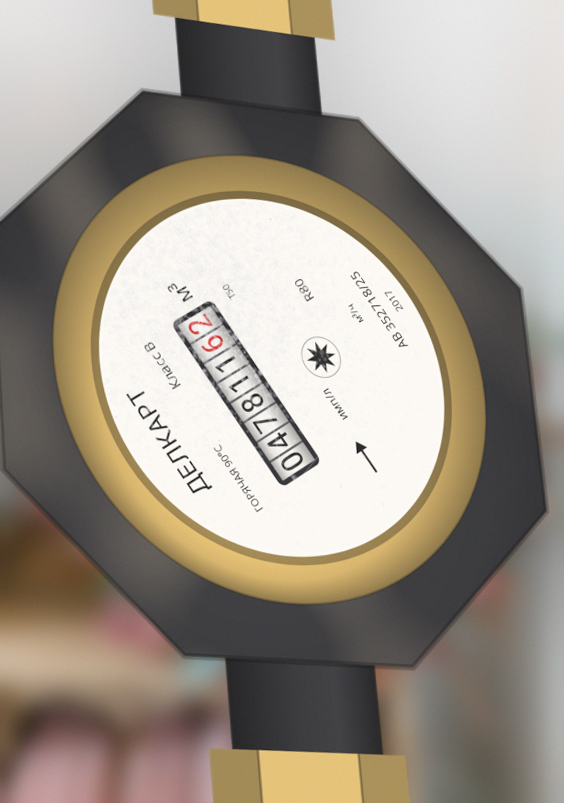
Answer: 47811.62m³
